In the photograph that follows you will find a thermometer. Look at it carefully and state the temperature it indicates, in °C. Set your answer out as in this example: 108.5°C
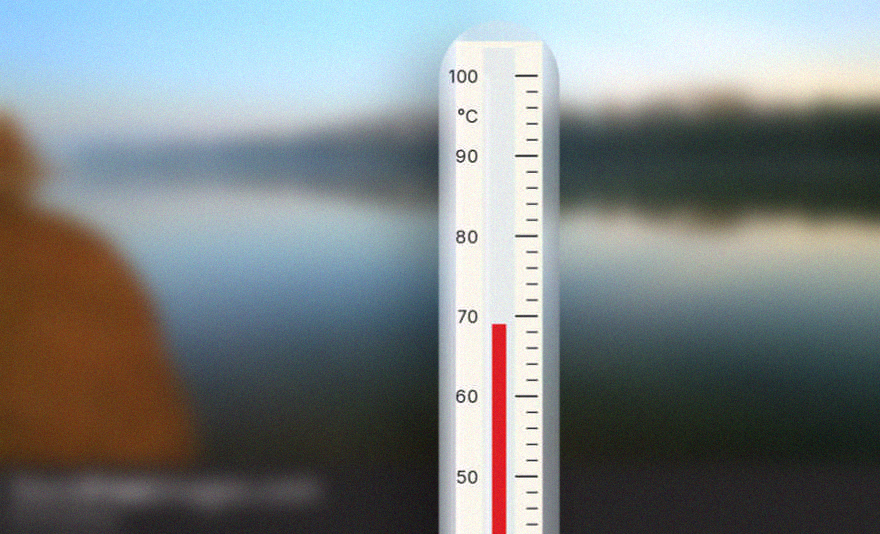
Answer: 69°C
